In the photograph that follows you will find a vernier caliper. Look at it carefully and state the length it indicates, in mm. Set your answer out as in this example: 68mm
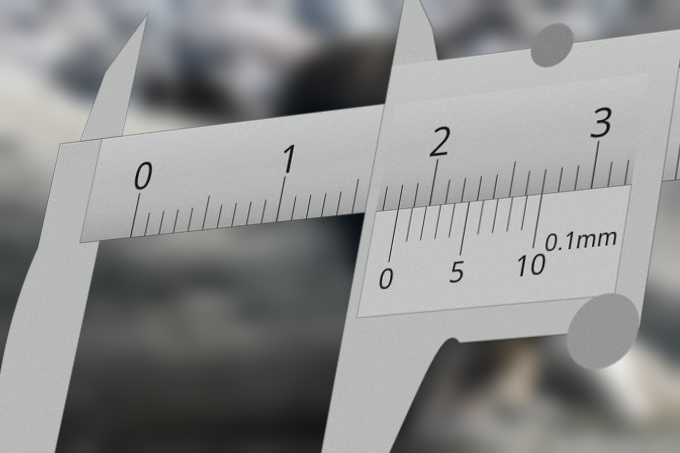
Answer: 18.0mm
